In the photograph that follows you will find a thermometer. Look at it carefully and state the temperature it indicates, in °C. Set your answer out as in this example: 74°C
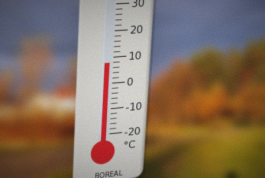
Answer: 8°C
